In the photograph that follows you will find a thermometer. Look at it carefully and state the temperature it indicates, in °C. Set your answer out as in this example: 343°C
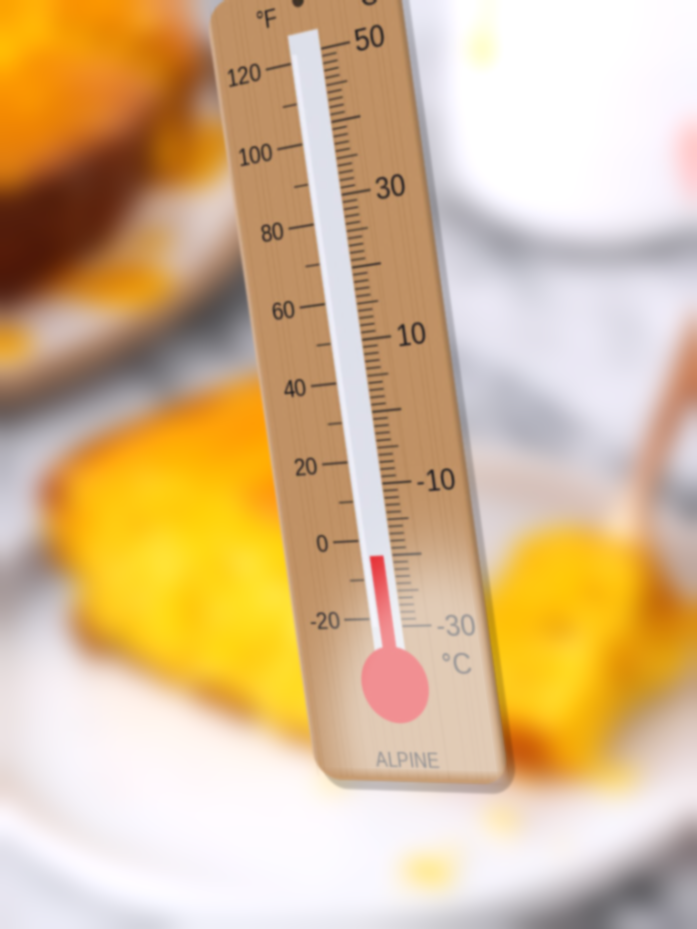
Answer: -20°C
